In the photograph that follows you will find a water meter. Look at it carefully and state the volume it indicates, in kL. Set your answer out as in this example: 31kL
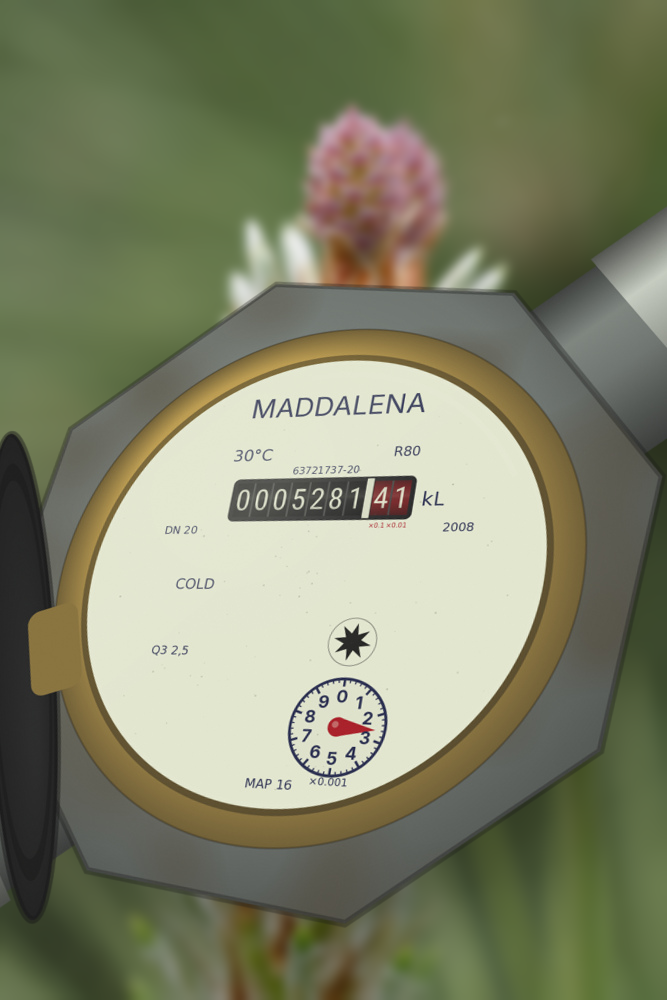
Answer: 5281.412kL
